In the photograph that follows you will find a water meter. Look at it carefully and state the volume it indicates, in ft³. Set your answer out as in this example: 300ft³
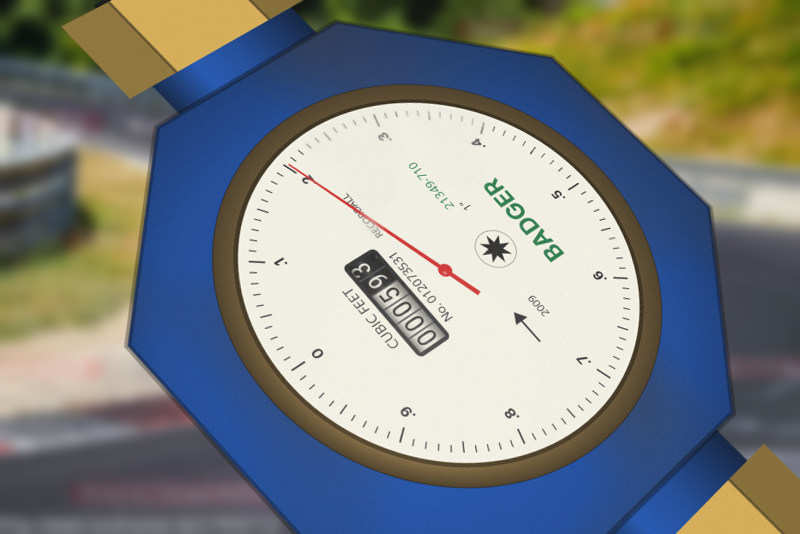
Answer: 593.20ft³
